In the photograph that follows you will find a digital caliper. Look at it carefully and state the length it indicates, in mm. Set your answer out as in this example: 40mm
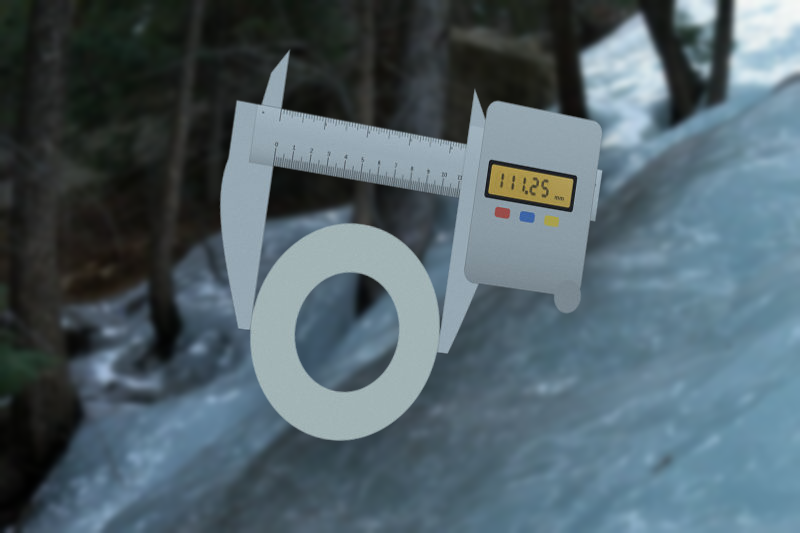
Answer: 111.25mm
